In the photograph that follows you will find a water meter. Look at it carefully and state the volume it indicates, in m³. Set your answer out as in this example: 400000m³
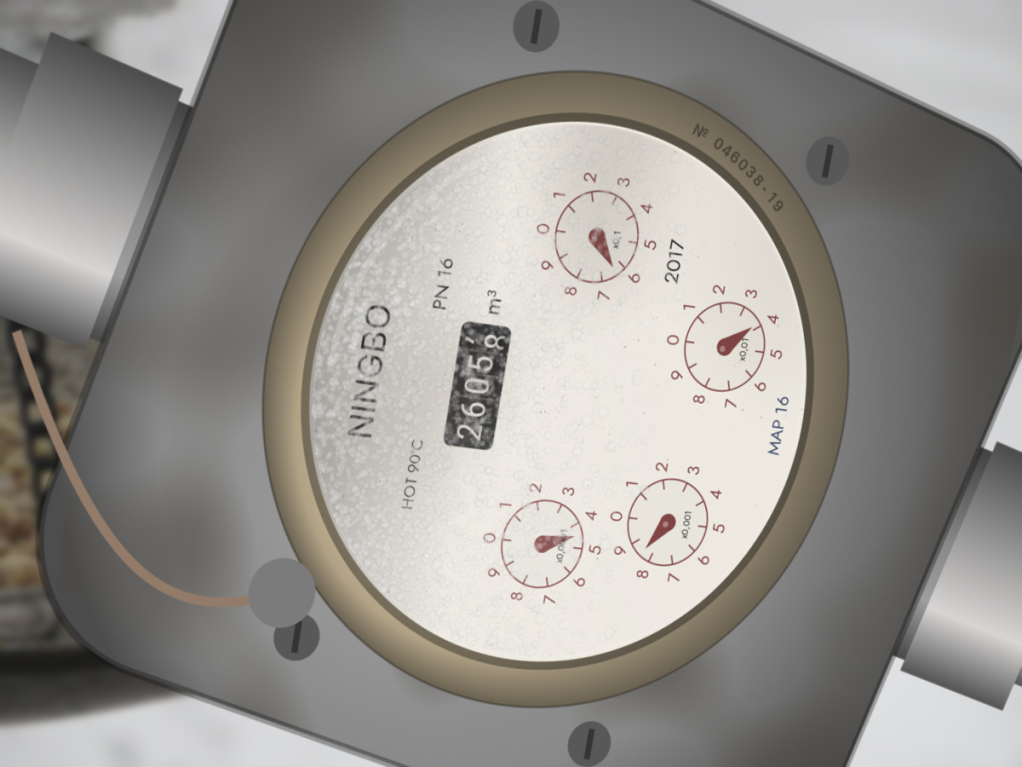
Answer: 26057.6384m³
